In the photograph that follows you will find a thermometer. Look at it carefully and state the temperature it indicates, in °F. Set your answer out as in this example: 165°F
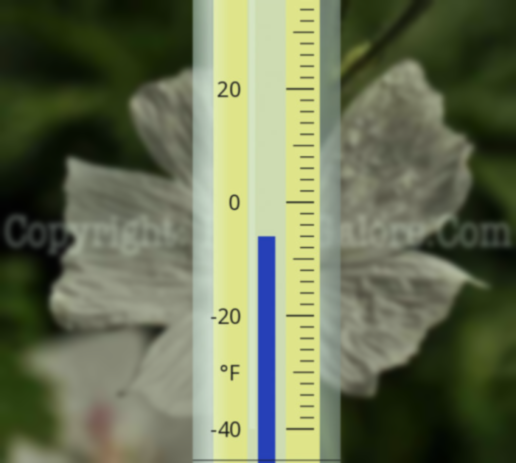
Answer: -6°F
